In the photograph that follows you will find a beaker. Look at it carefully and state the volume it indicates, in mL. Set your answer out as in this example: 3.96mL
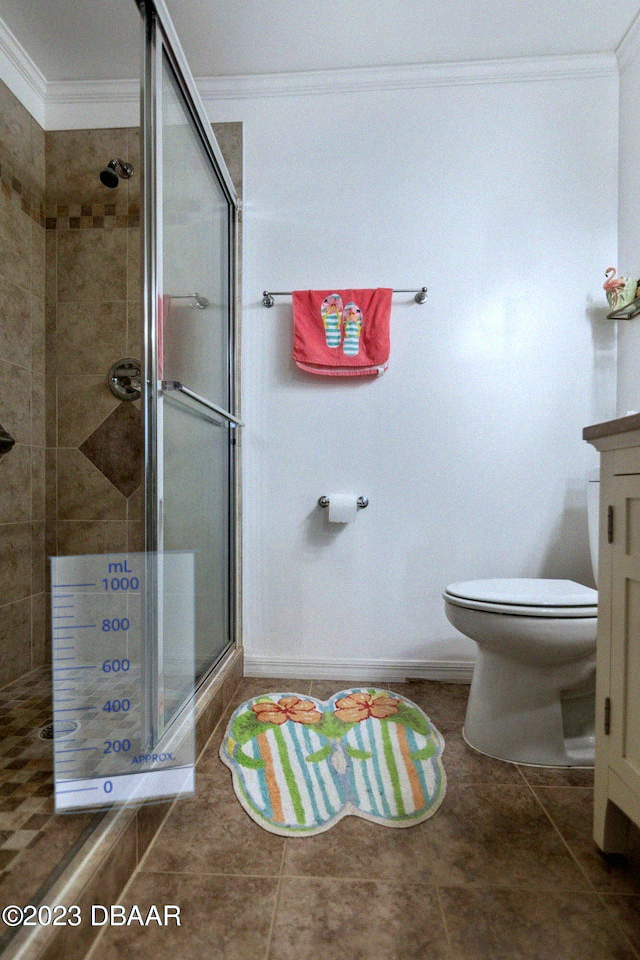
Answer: 50mL
